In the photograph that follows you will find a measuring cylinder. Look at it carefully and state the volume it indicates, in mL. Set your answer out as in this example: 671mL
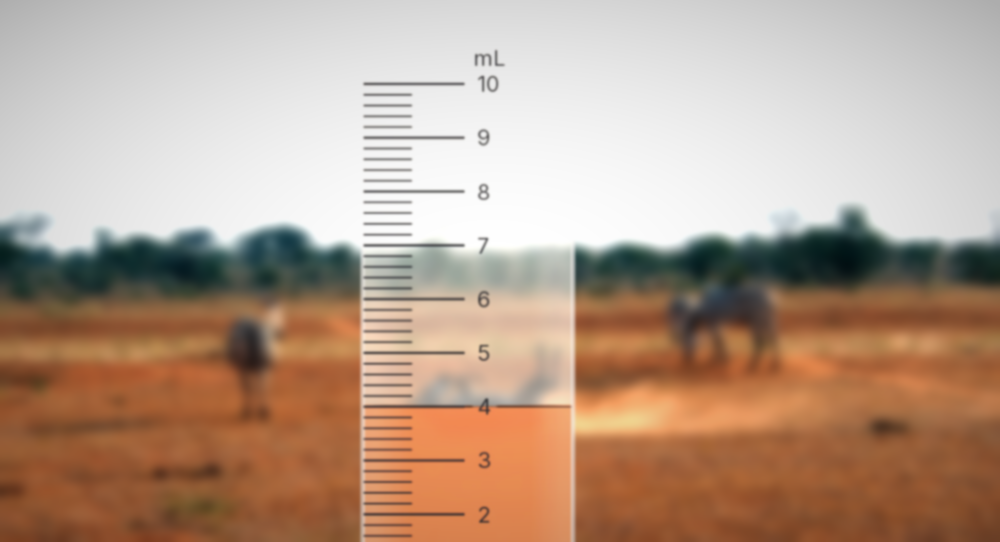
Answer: 4mL
